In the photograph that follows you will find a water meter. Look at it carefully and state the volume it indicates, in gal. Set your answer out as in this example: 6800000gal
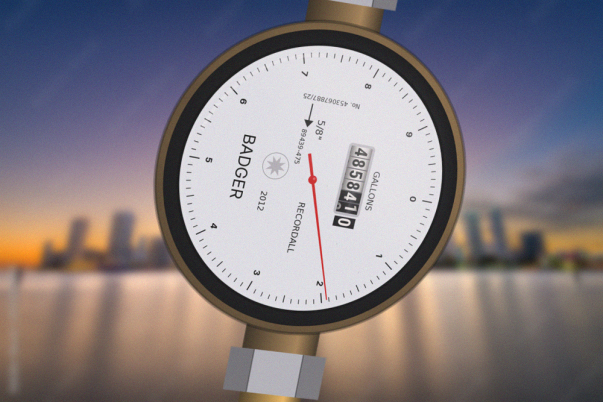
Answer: 4858411.9gal
